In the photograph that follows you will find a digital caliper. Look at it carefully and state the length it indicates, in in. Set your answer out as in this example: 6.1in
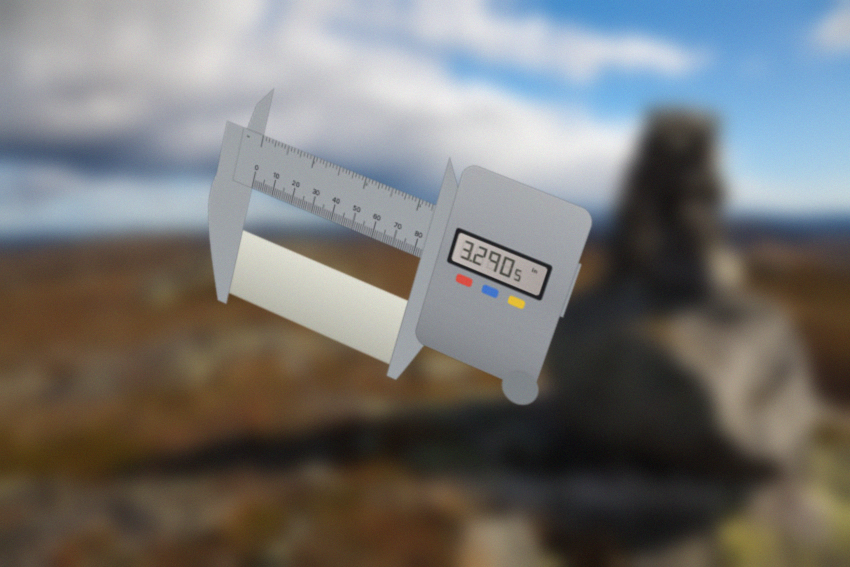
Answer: 3.2905in
